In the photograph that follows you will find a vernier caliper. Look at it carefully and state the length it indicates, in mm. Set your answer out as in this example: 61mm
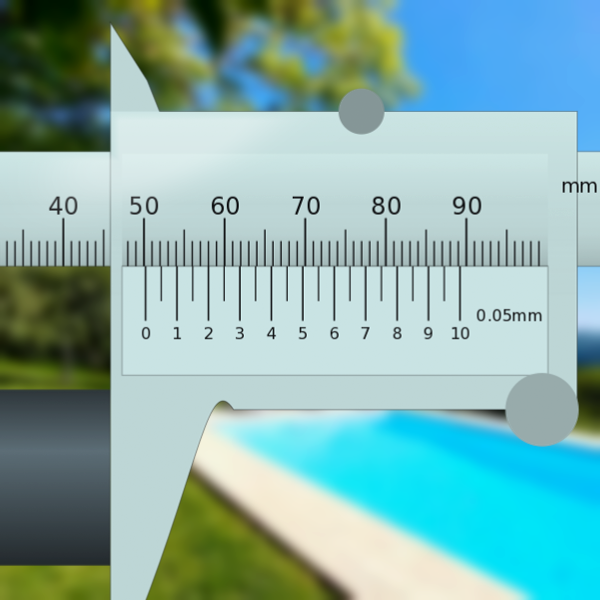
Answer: 50.2mm
